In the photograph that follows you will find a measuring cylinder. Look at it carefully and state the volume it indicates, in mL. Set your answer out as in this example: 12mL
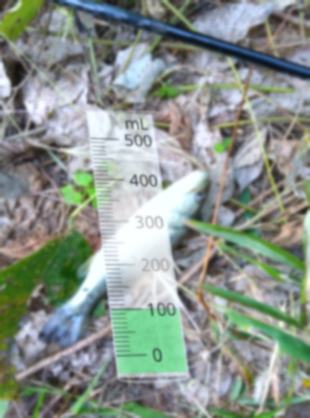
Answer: 100mL
